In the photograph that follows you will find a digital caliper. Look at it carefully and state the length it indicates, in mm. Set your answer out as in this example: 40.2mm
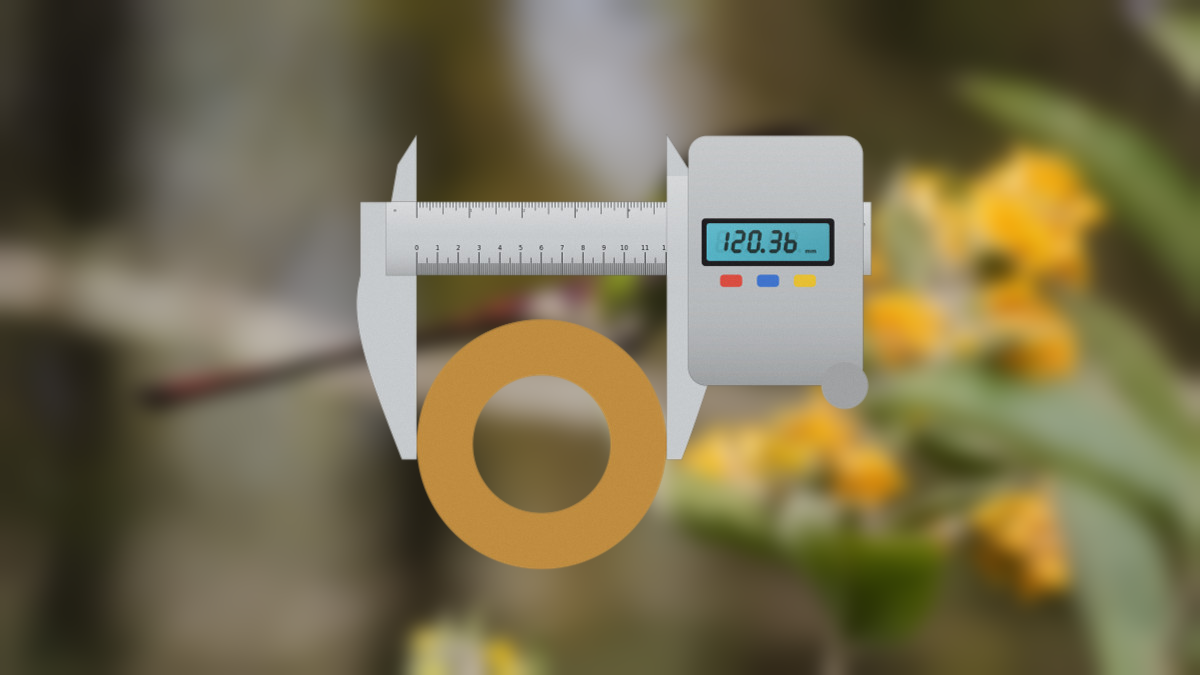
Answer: 120.36mm
